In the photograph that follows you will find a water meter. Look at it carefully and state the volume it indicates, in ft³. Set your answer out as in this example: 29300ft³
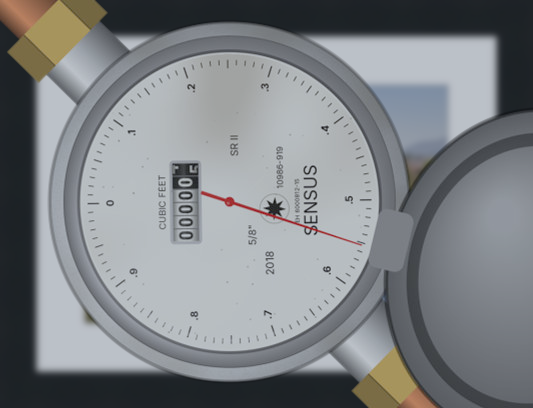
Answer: 4.55ft³
